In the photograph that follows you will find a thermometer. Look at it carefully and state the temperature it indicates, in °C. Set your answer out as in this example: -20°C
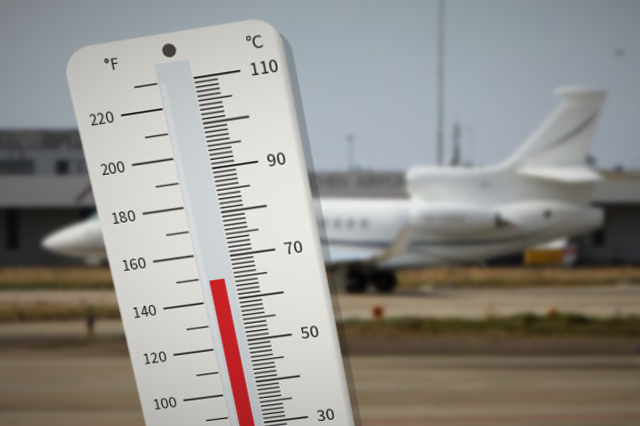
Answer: 65°C
